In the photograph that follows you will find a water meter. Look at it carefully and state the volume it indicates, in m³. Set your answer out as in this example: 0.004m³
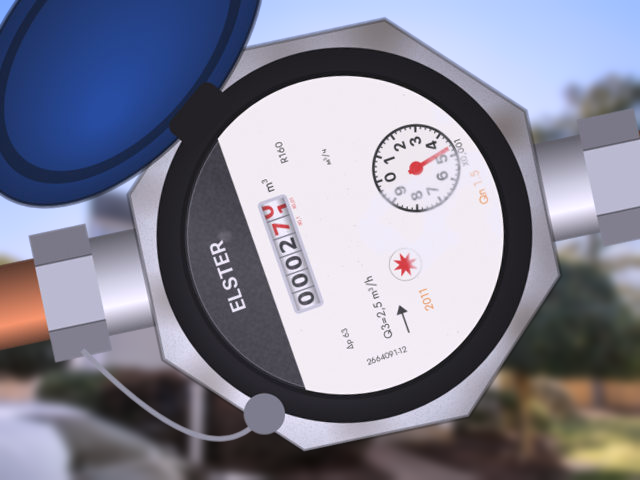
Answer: 2.704m³
